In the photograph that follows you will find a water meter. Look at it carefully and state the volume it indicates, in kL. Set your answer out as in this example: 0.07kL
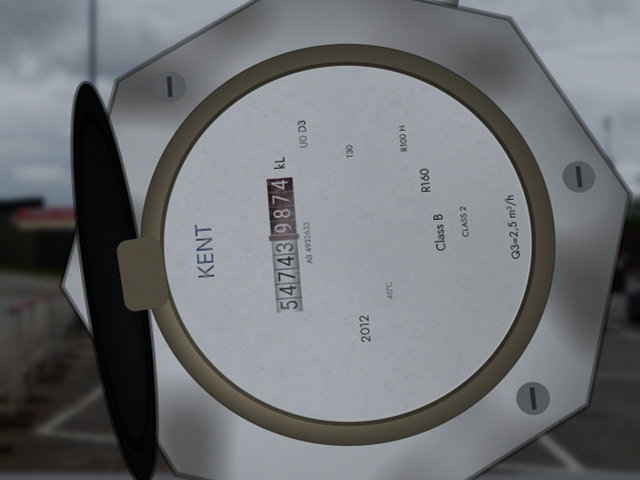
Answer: 54743.9874kL
